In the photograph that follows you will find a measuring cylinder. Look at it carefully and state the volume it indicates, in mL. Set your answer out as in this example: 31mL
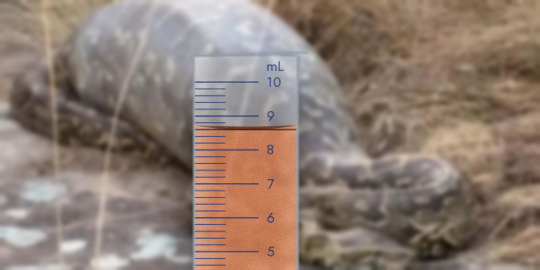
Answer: 8.6mL
